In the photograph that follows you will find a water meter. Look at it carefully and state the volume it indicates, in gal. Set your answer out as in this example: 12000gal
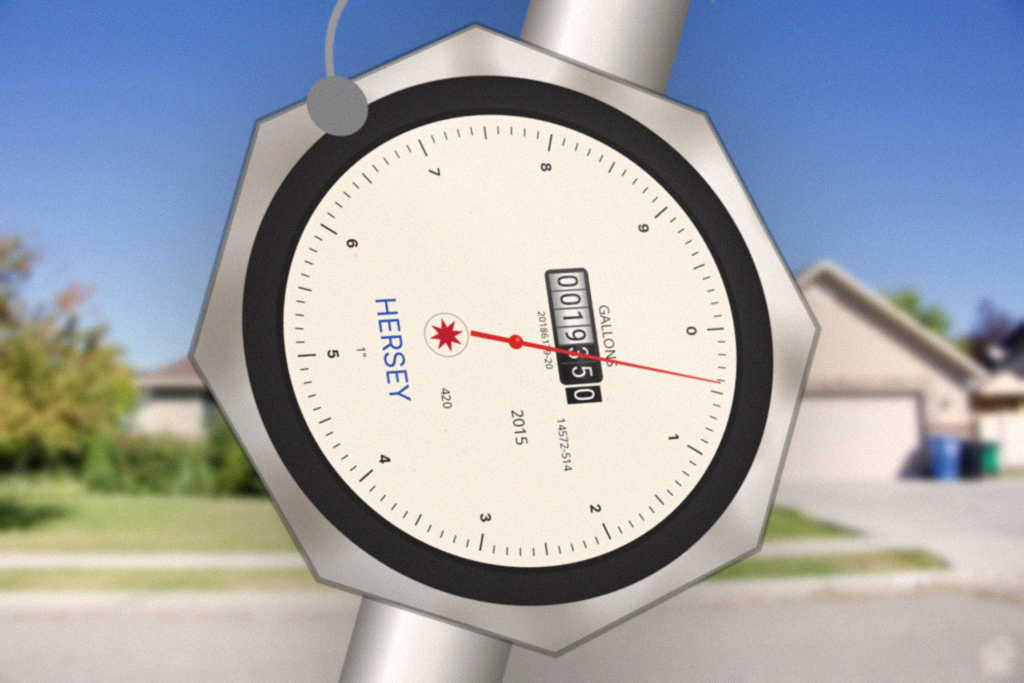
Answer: 19350.4gal
